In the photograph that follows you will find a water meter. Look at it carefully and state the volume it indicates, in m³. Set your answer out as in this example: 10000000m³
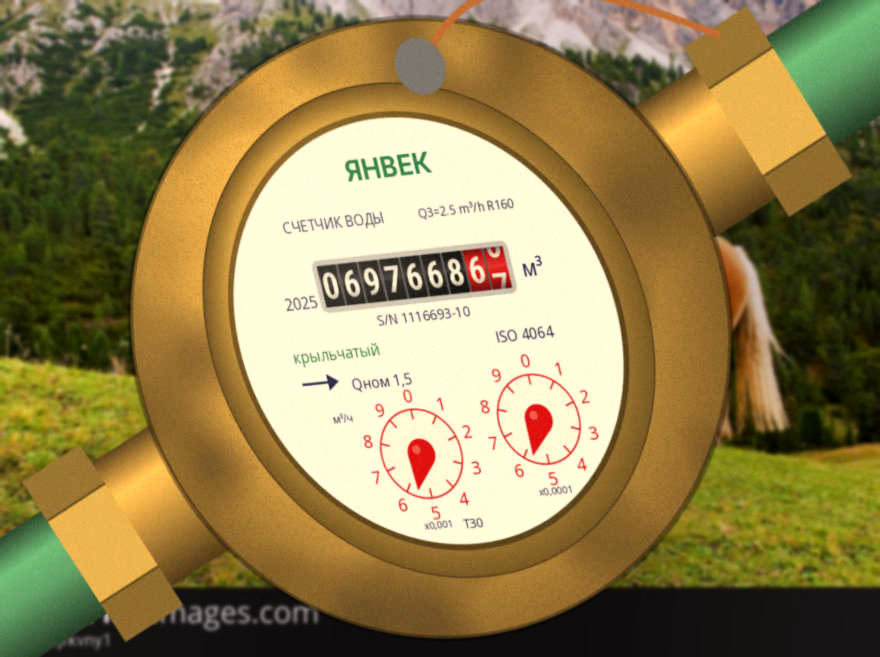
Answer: 697668.6655m³
